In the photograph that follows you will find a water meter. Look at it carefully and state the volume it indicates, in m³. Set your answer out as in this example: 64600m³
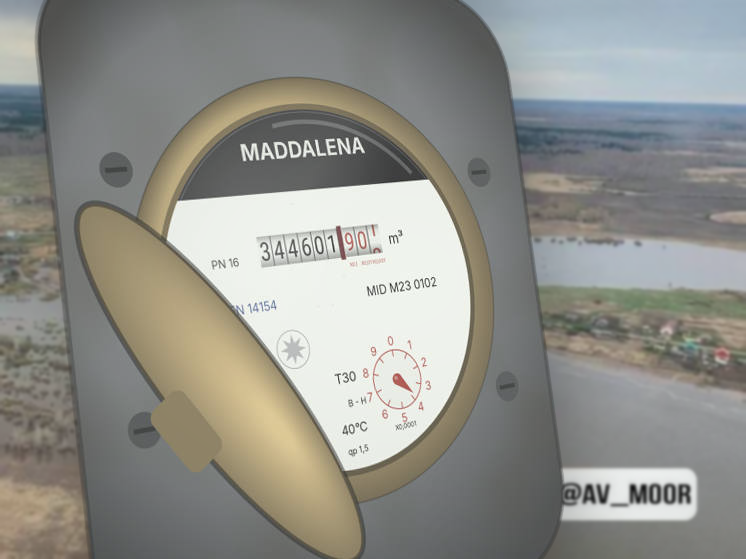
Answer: 344601.9013m³
